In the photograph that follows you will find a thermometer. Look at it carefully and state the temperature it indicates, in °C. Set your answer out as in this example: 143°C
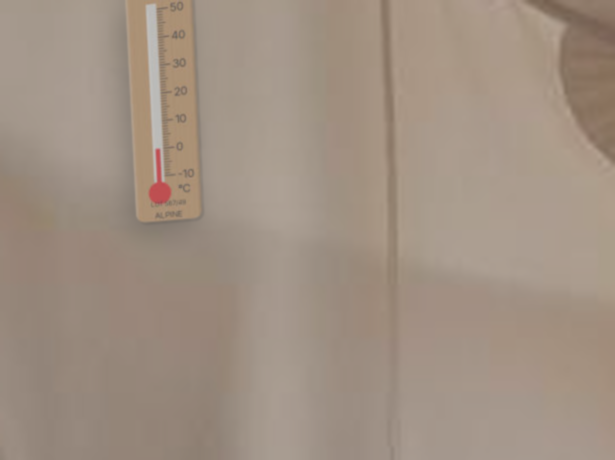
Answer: 0°C
